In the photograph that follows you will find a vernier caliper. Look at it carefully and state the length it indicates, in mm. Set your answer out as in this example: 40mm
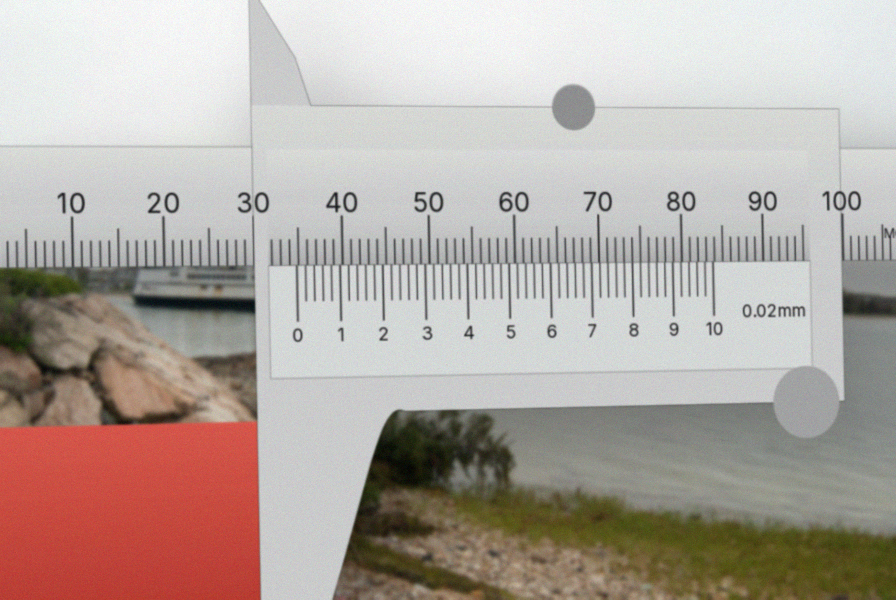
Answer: 34.8mm
